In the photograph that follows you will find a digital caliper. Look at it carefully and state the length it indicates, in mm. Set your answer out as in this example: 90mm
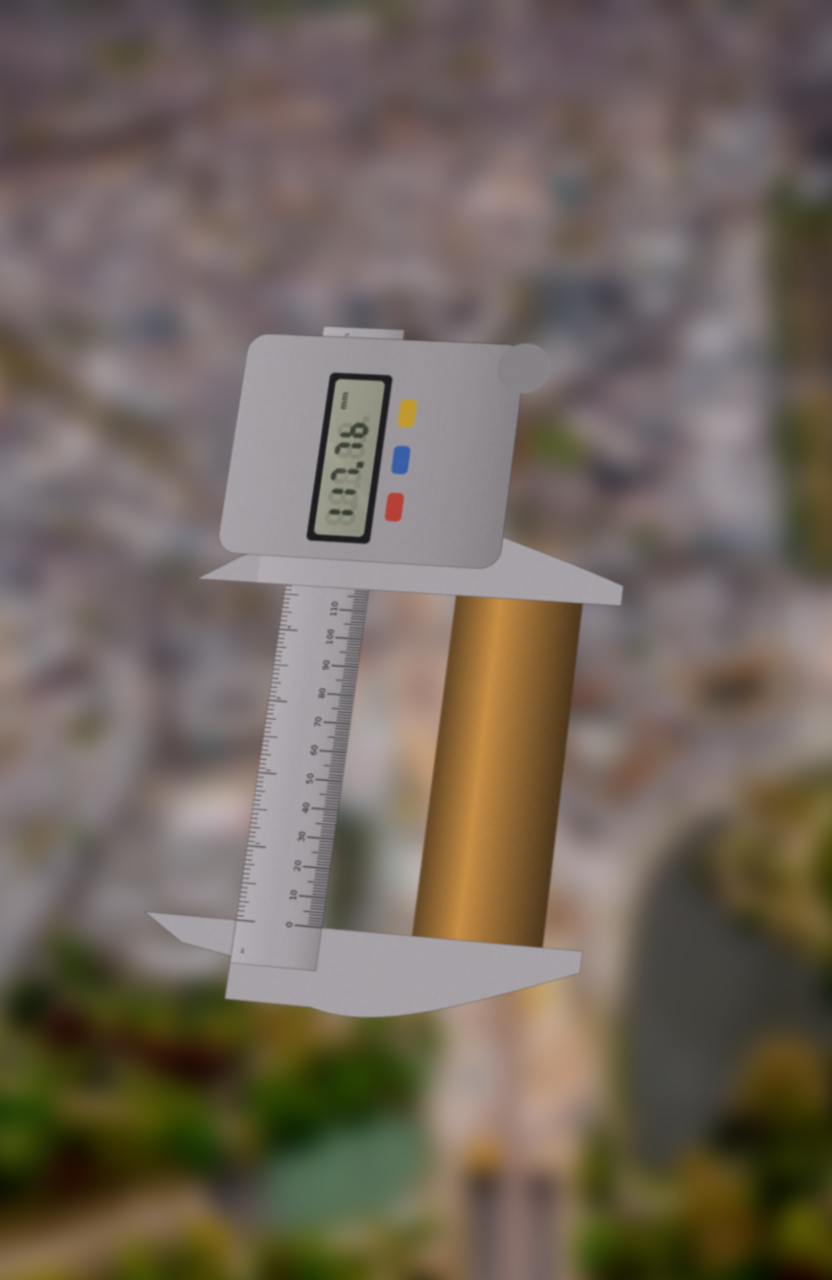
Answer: 117.76mm
